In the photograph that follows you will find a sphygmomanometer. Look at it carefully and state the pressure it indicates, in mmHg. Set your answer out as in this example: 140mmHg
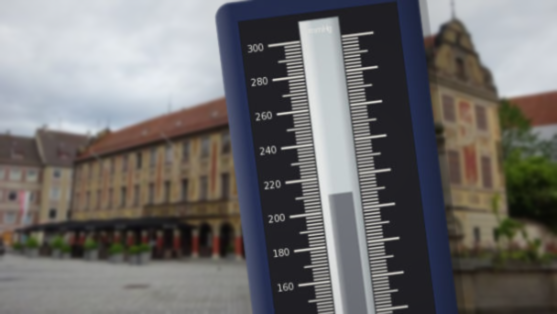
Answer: 210mmHg
